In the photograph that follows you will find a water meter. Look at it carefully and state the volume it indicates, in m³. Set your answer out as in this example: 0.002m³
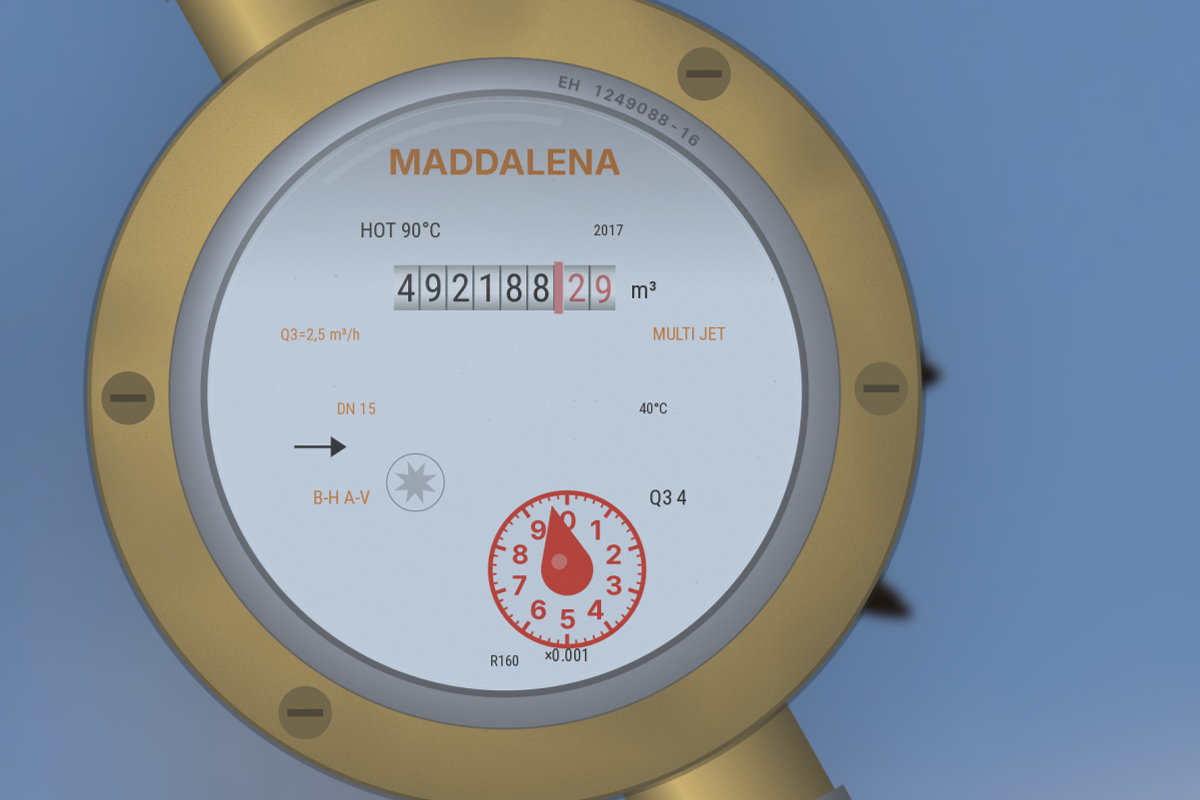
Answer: 492188.289m³
